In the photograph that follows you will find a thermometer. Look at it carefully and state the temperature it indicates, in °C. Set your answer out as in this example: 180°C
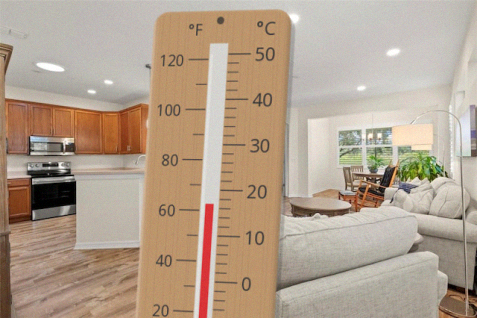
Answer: 17°C
